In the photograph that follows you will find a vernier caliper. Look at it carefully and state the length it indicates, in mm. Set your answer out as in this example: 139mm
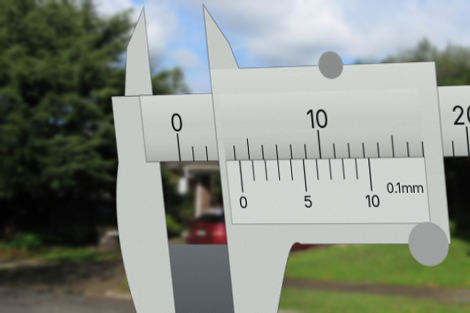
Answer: 4.3mm
